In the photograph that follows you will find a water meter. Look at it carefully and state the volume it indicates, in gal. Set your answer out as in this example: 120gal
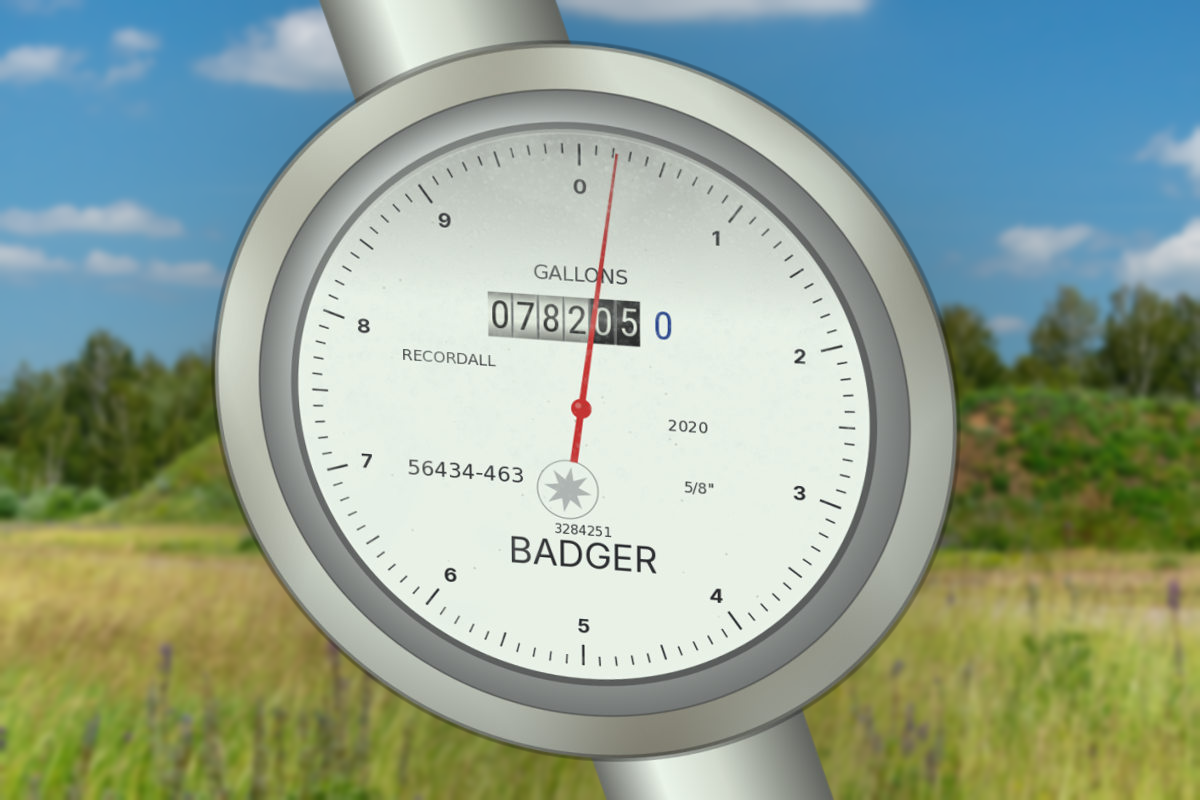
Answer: 782050.2gal
